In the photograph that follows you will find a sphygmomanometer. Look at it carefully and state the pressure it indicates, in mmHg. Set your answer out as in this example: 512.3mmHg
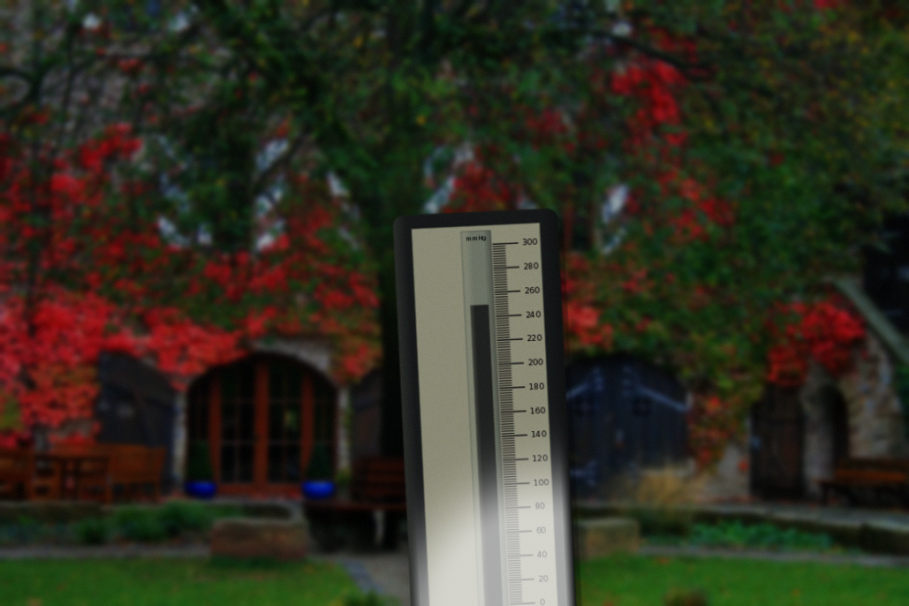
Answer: 250mmHg
